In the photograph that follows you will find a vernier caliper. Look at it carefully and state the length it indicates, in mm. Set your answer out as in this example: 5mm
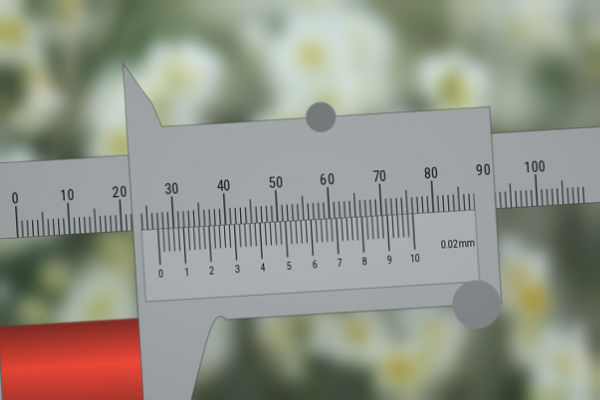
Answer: 27.0mm
